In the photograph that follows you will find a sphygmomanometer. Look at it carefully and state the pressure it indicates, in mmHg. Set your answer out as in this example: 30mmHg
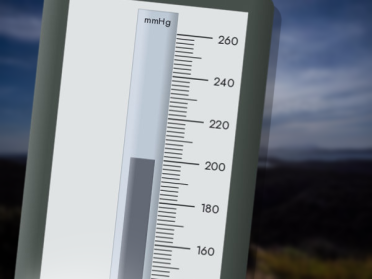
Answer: 200mmHg
